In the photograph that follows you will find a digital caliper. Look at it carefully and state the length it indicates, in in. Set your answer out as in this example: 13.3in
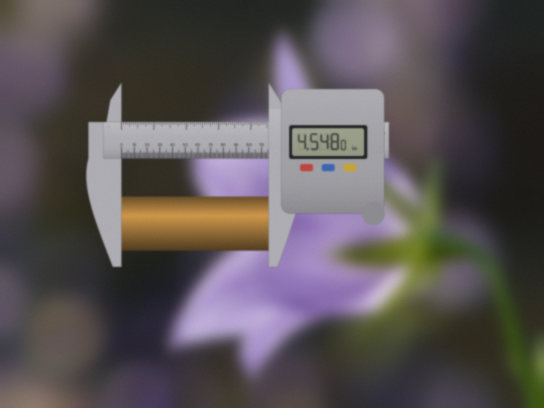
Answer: 4.5480in
